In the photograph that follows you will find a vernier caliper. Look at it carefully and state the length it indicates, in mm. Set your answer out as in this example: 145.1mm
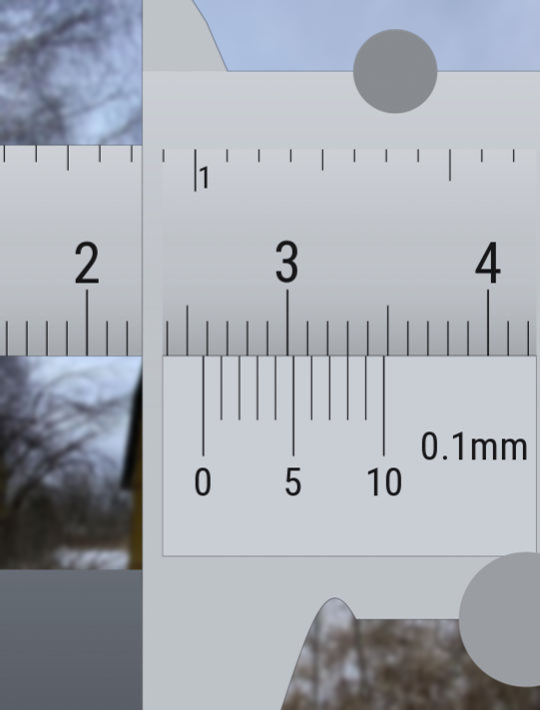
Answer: 25.8mm
